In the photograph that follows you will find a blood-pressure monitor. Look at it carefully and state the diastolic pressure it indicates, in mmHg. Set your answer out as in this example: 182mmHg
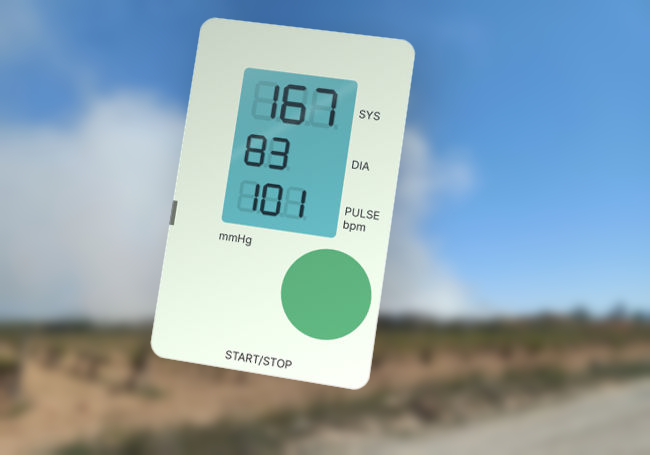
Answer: 83mmHg
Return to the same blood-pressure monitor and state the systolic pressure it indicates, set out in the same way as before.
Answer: 167mmHg
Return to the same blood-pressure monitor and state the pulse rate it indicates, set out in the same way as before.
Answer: 101bpm
